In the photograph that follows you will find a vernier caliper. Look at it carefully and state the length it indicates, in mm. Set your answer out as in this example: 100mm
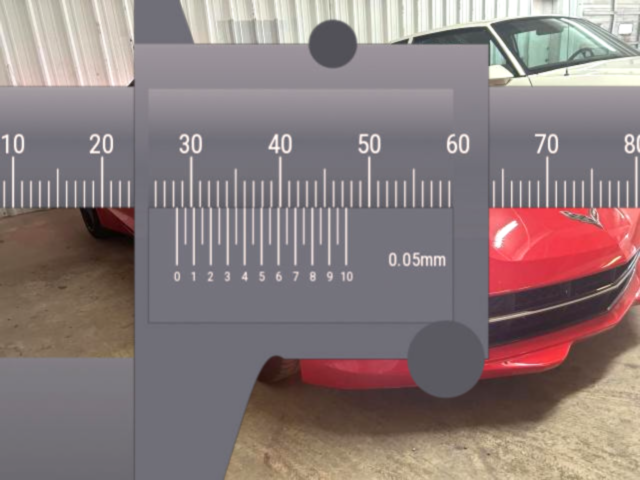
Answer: 28.4mm
